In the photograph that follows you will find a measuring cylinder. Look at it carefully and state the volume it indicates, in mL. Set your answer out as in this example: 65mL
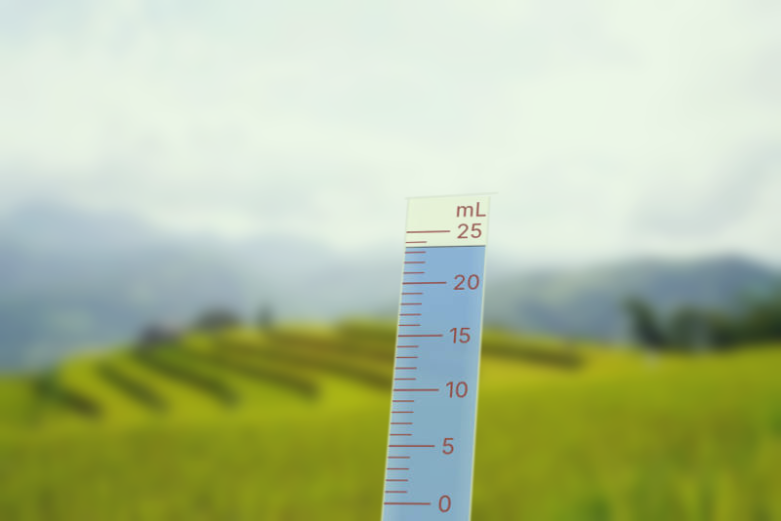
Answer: 23.5mL
